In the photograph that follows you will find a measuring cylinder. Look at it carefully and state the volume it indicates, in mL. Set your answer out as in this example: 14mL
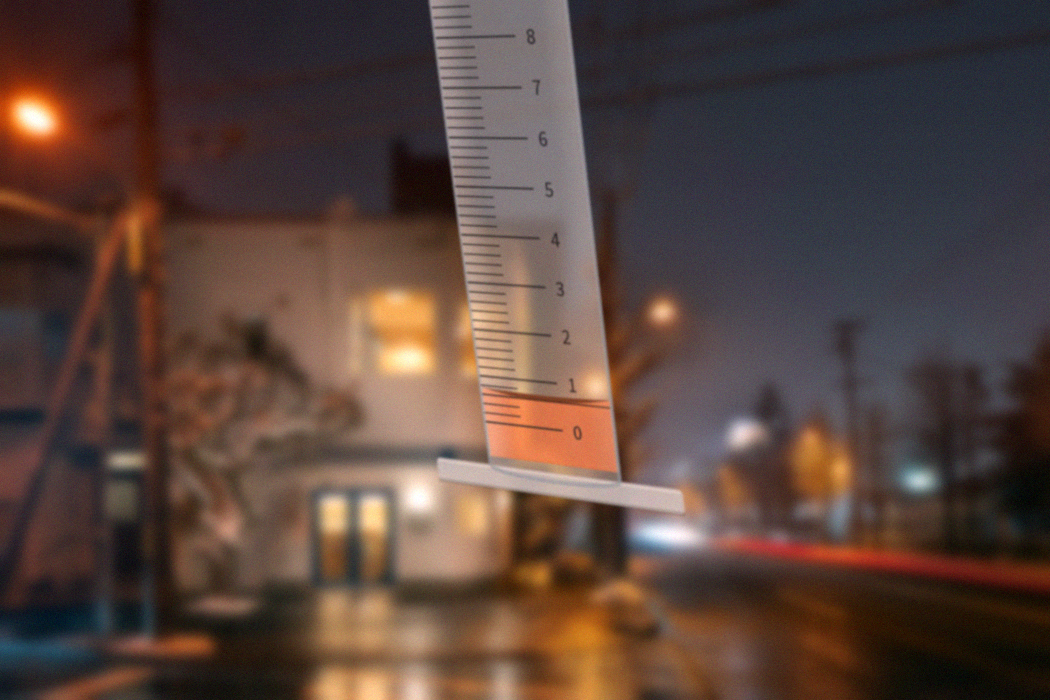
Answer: 0.6mL
